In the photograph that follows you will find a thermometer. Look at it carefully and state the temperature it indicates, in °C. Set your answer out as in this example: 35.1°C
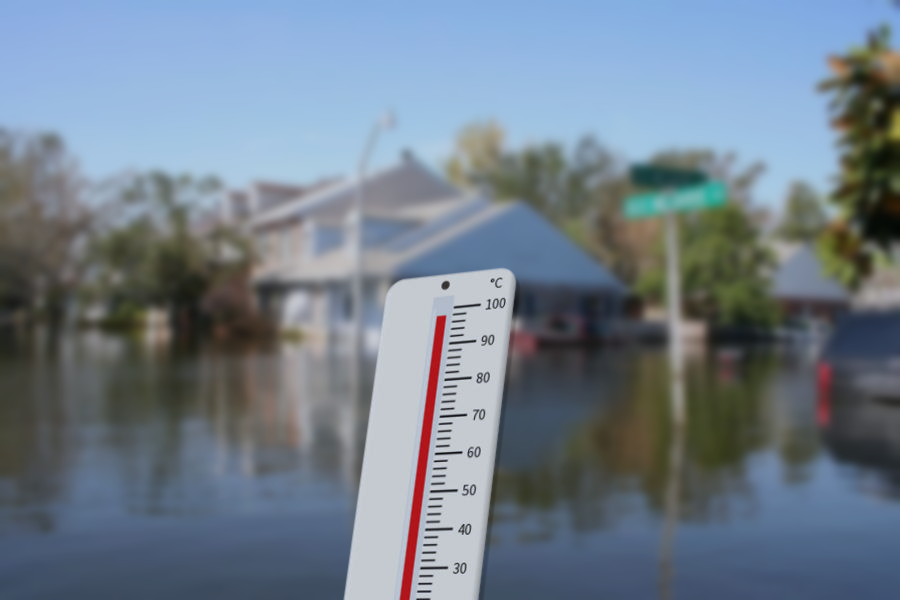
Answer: 98°C
